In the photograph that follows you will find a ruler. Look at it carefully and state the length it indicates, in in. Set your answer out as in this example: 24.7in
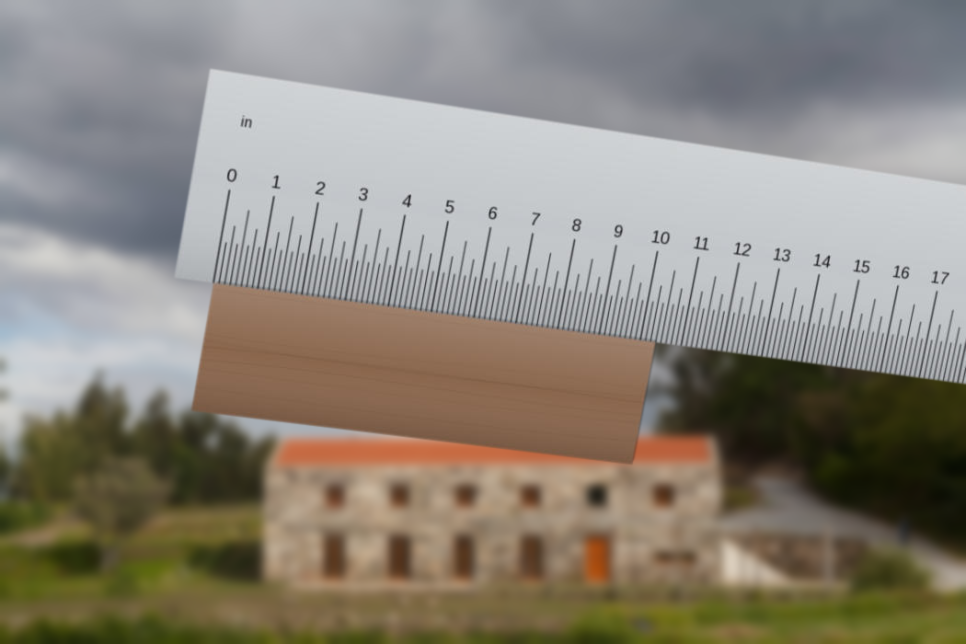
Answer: 10.375in
